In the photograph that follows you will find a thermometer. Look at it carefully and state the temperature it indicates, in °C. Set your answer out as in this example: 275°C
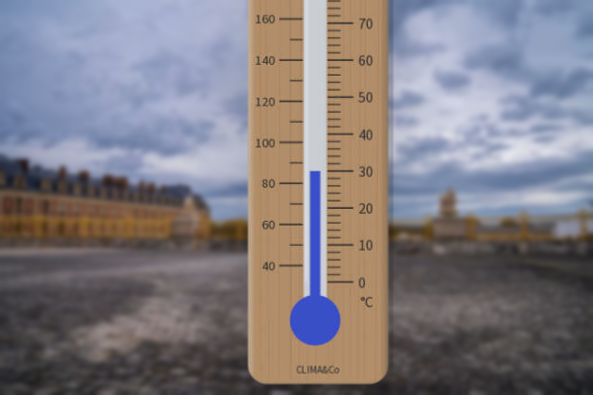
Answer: 30°C
